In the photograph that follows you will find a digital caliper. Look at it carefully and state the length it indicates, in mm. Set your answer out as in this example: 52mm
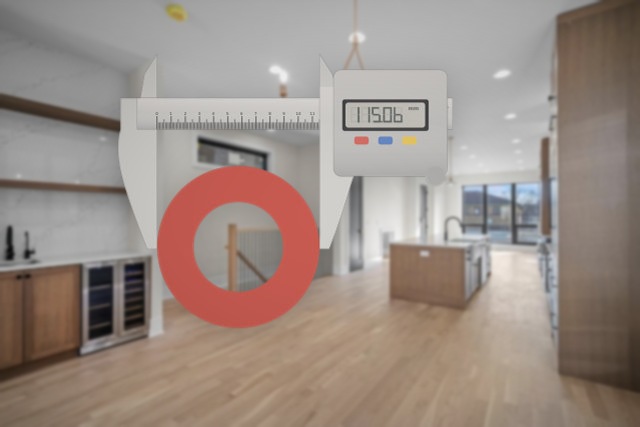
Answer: 115.06mm
